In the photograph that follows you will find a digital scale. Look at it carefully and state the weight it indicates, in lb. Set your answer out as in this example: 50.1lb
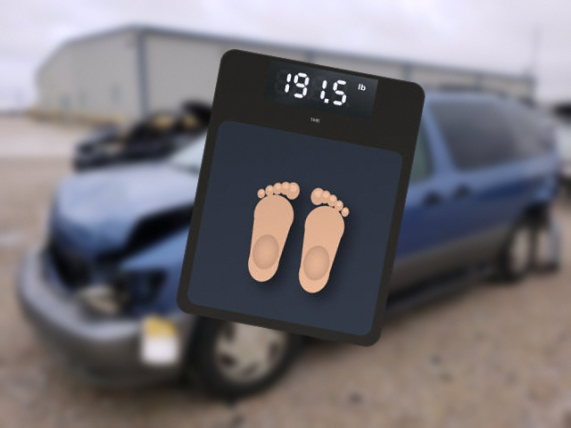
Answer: 191.5lb
